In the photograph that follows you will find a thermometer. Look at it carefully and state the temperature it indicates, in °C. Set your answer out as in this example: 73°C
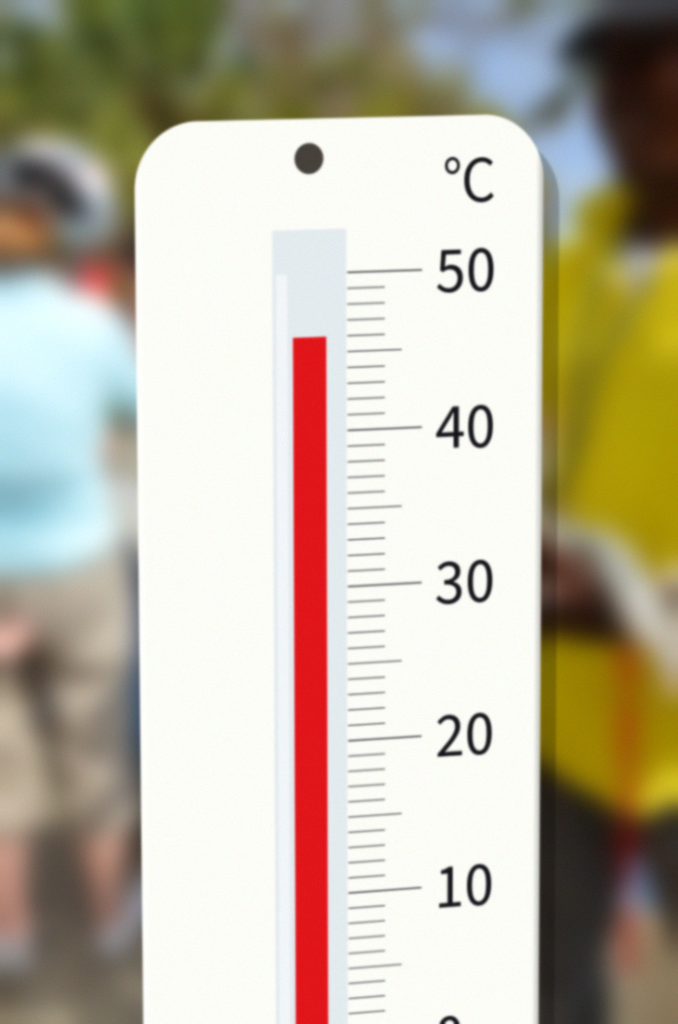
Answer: 46°C
